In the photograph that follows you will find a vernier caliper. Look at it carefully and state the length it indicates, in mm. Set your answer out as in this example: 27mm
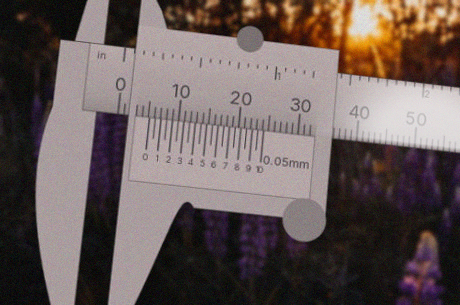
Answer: 5.2mm
